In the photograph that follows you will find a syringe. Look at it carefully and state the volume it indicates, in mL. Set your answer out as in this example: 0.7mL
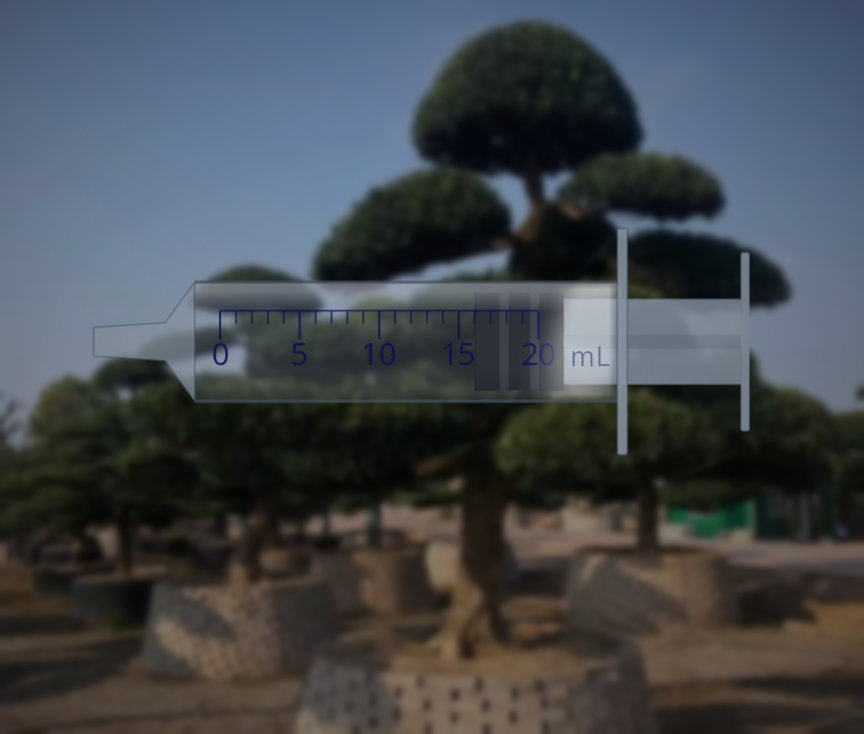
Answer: 16mL
